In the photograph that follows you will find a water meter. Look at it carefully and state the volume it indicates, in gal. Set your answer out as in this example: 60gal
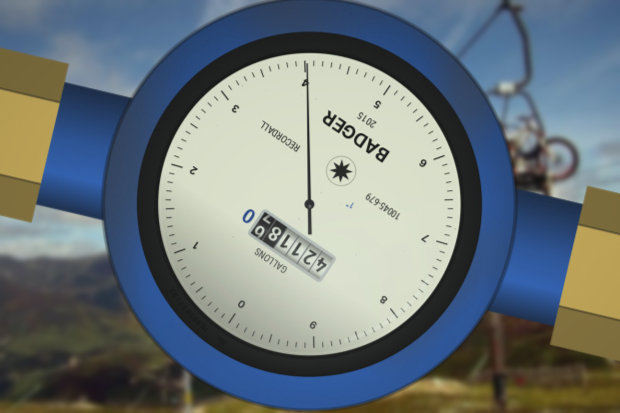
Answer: 4211864.0gal
